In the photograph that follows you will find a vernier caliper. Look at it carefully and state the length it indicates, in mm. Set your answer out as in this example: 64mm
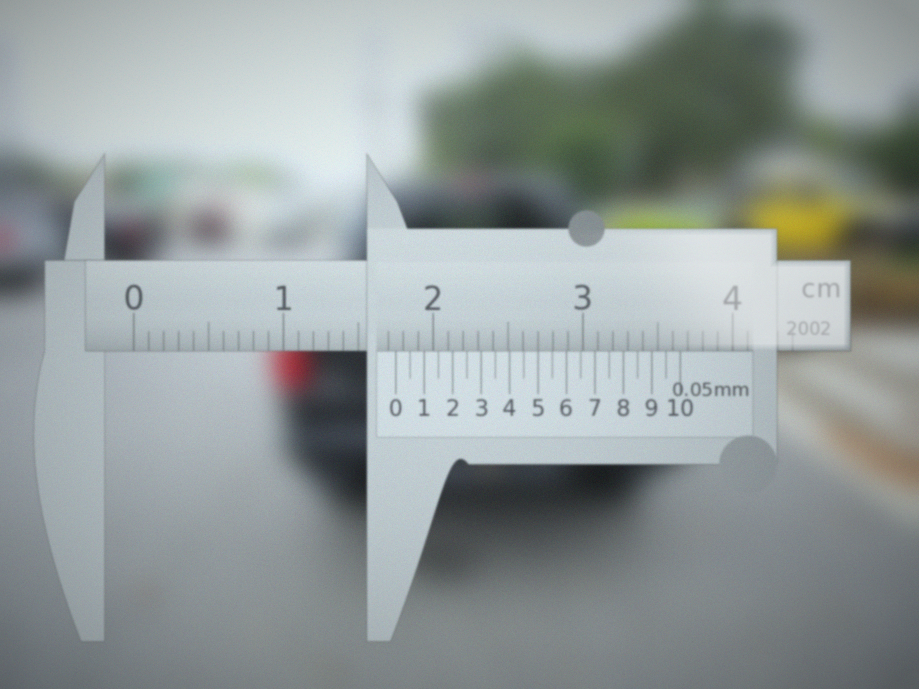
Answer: 17.5mm
